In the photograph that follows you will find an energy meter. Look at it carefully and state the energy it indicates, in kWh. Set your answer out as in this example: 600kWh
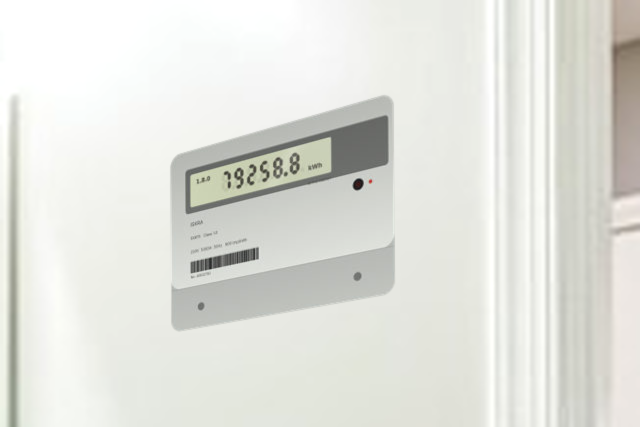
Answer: 79258.8kWh
